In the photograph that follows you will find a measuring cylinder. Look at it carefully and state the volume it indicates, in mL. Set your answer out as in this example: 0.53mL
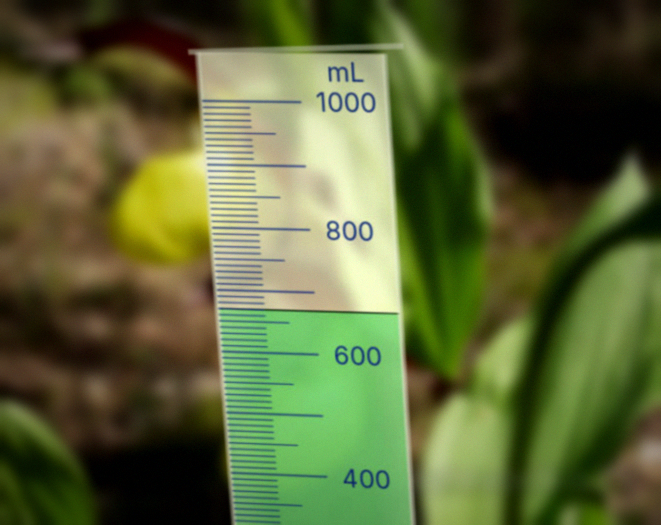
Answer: 670mL
